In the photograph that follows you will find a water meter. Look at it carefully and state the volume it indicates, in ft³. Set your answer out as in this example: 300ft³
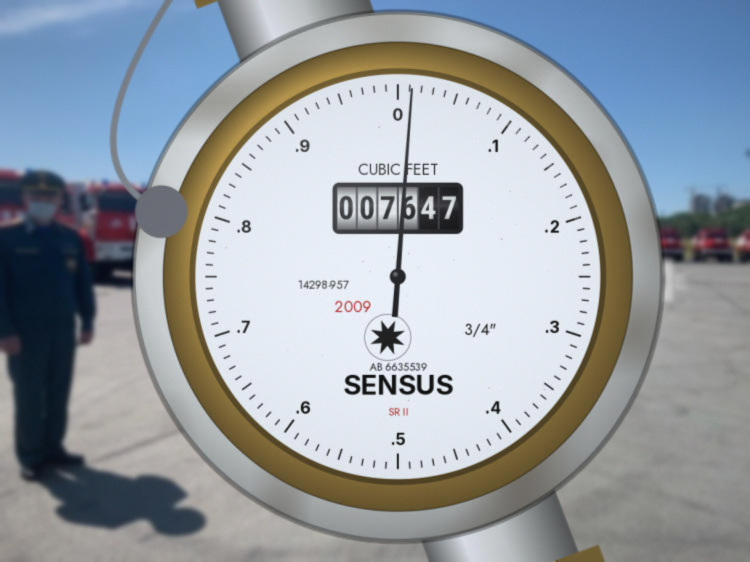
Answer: 7647.01ft³
